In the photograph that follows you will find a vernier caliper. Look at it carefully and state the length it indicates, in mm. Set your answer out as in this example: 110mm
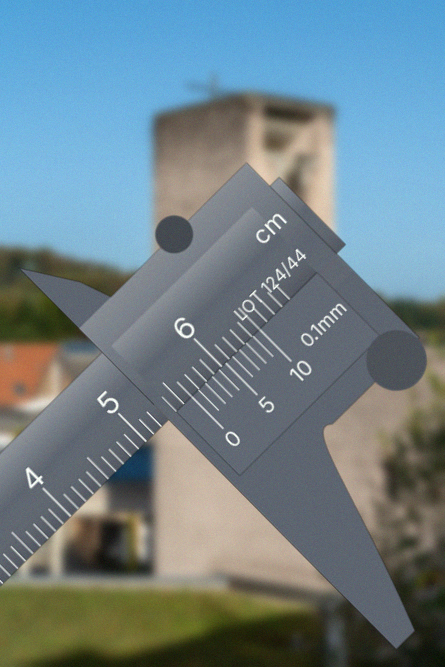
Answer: 56.0mm
